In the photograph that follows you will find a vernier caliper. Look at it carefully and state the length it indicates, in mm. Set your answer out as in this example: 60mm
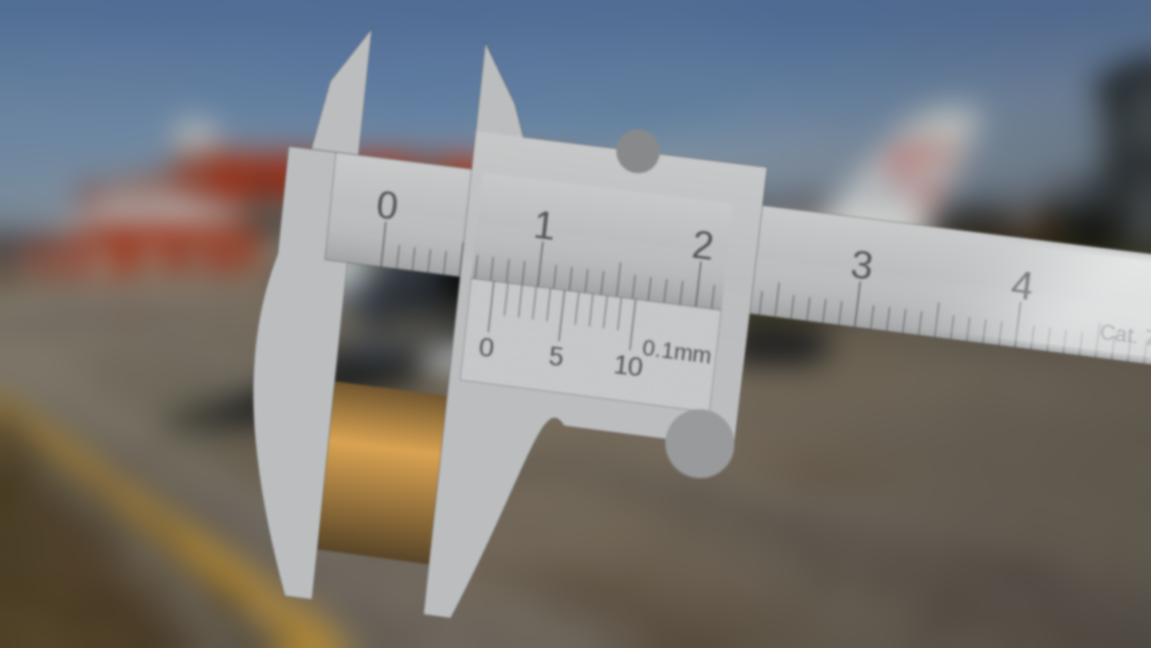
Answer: 7.2mm
